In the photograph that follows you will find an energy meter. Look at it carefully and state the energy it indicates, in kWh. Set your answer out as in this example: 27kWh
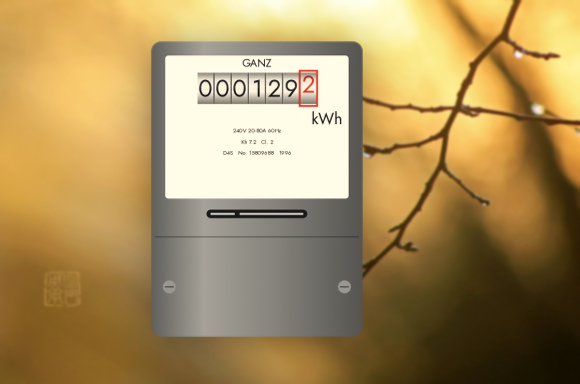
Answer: 129.2kWh
